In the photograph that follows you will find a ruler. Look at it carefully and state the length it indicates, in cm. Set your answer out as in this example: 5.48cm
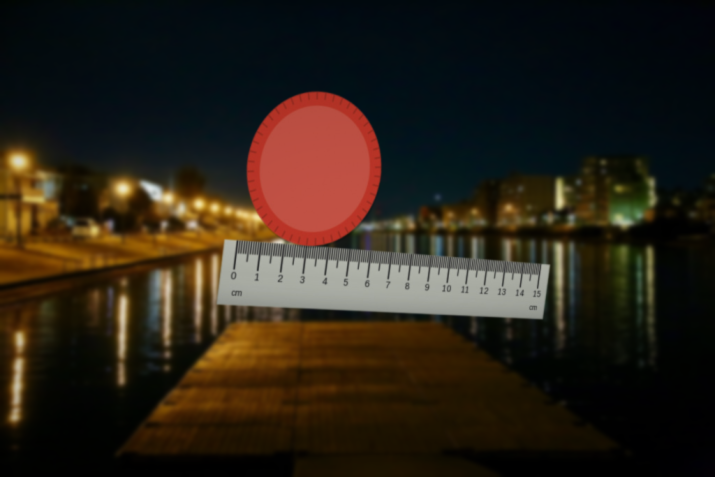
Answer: 6cm
